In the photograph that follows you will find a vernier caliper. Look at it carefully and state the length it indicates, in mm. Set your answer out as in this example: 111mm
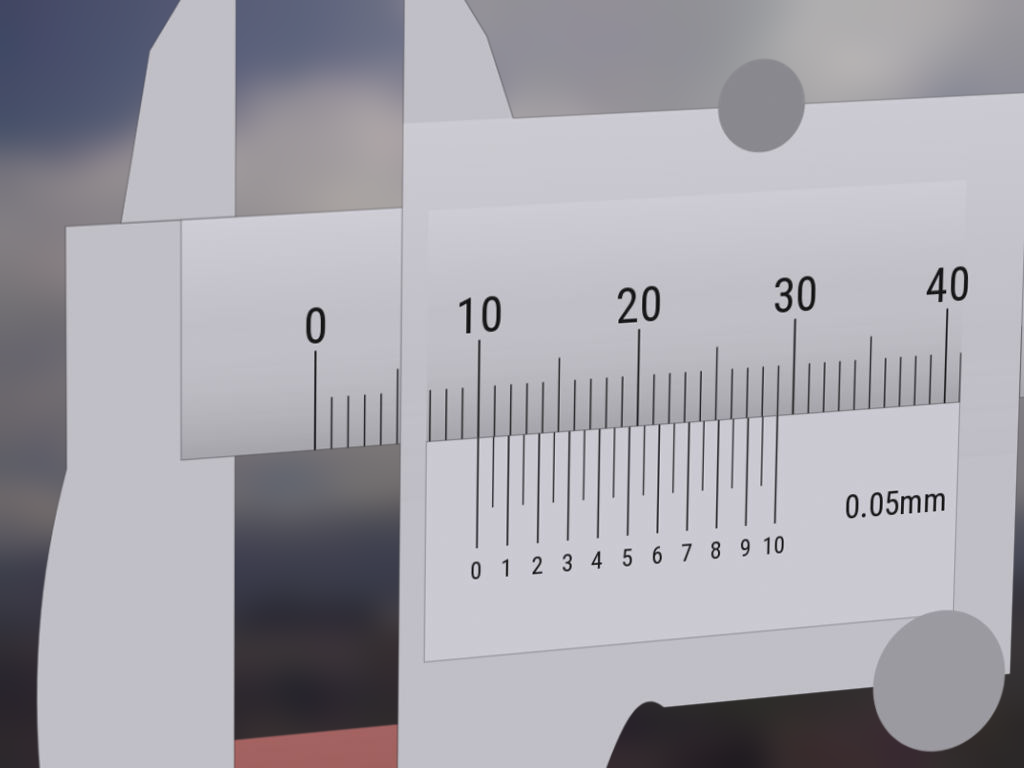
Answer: 10.0mm
